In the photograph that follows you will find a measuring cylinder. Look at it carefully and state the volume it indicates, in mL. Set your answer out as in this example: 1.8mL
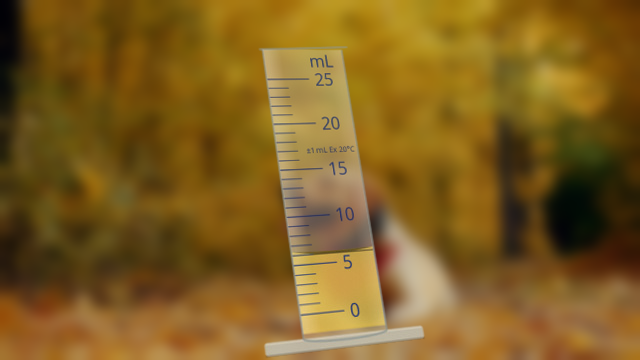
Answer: 6mL
